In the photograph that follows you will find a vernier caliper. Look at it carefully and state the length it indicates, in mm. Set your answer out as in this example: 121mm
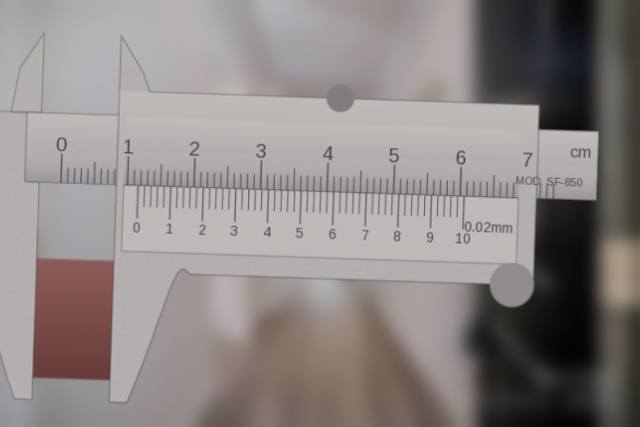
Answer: 11.6mm
